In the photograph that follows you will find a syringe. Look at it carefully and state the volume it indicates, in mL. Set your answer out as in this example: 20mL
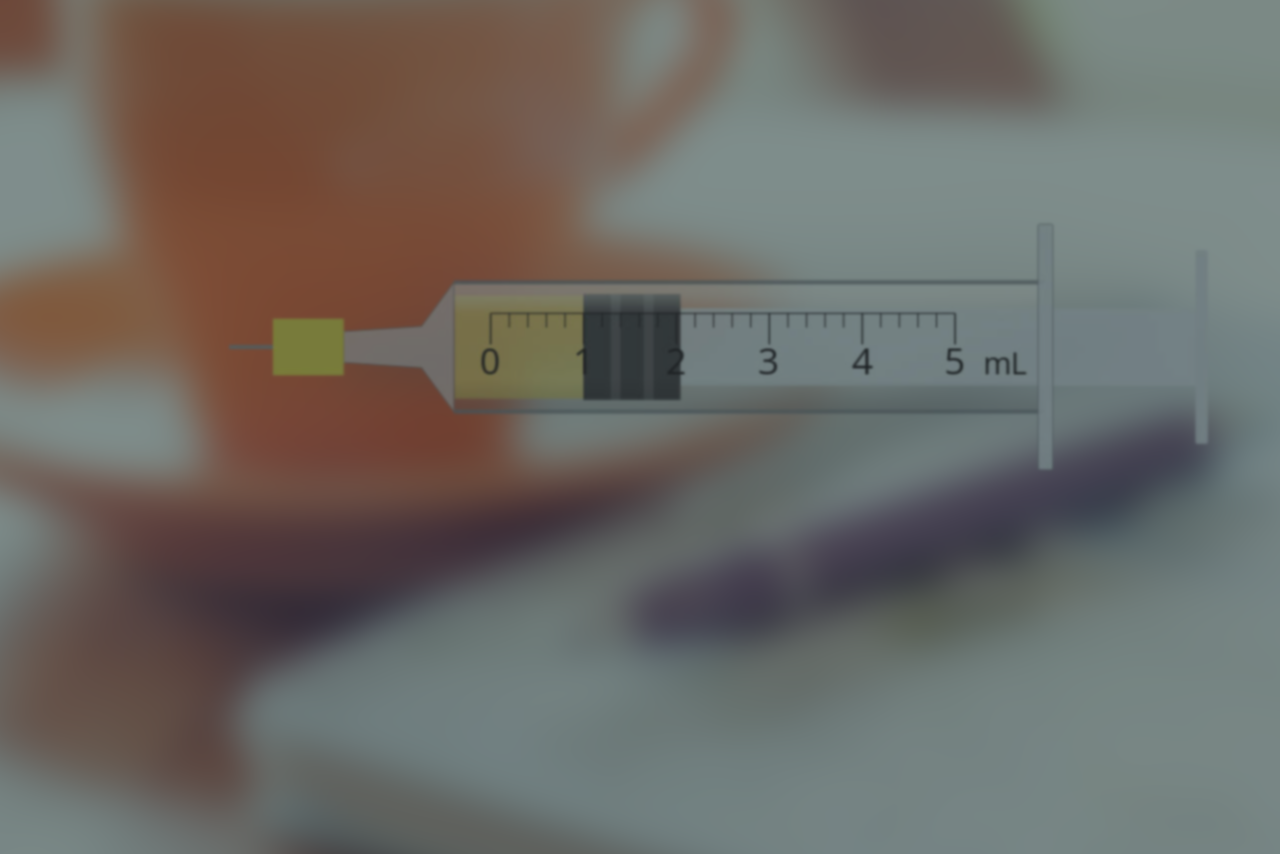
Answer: 1mL
